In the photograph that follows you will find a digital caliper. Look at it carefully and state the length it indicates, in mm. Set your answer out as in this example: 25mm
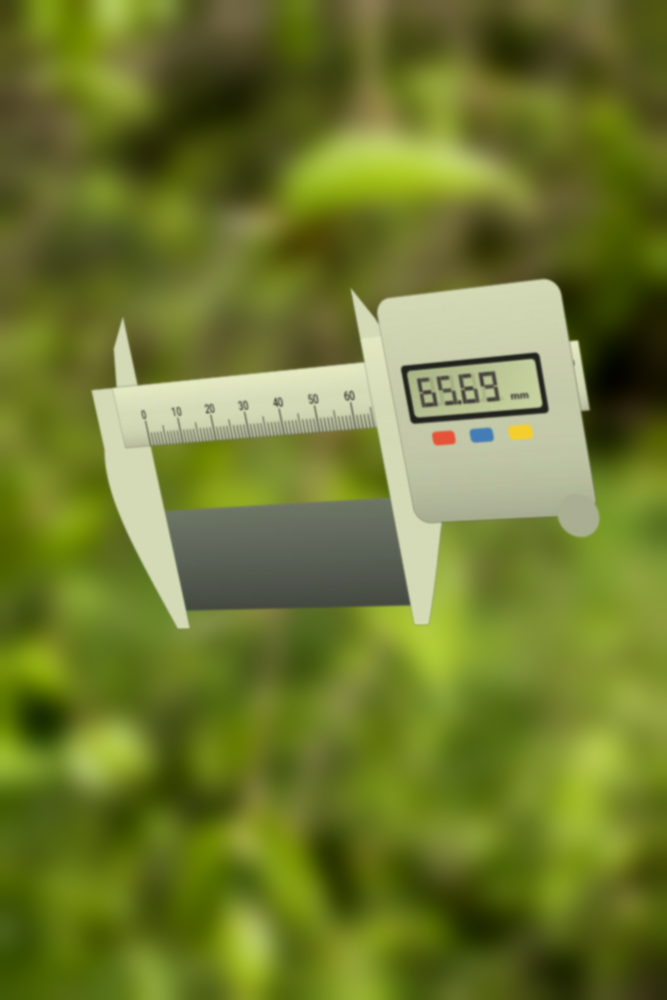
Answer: 65.69mm
